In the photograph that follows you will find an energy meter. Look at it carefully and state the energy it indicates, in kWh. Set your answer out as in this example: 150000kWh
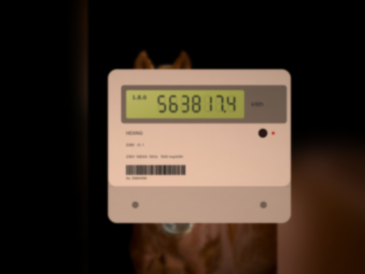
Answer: 563817.4kWh
